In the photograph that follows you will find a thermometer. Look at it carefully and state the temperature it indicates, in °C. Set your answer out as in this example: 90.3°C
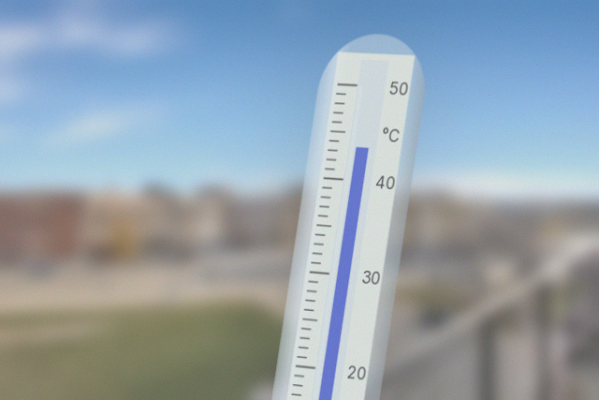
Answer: 43.5°C
